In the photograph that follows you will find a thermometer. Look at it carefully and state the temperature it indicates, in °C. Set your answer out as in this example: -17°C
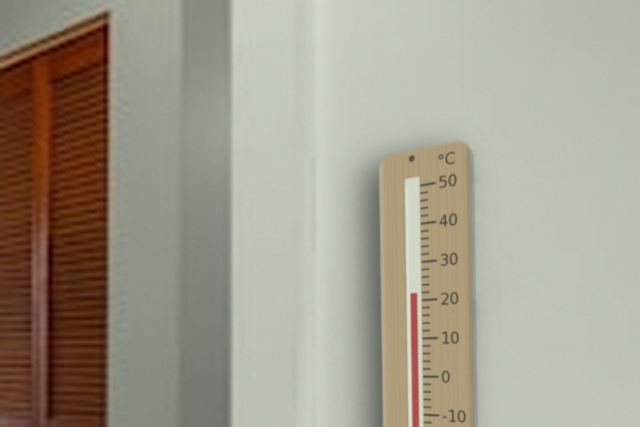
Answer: 22°C
